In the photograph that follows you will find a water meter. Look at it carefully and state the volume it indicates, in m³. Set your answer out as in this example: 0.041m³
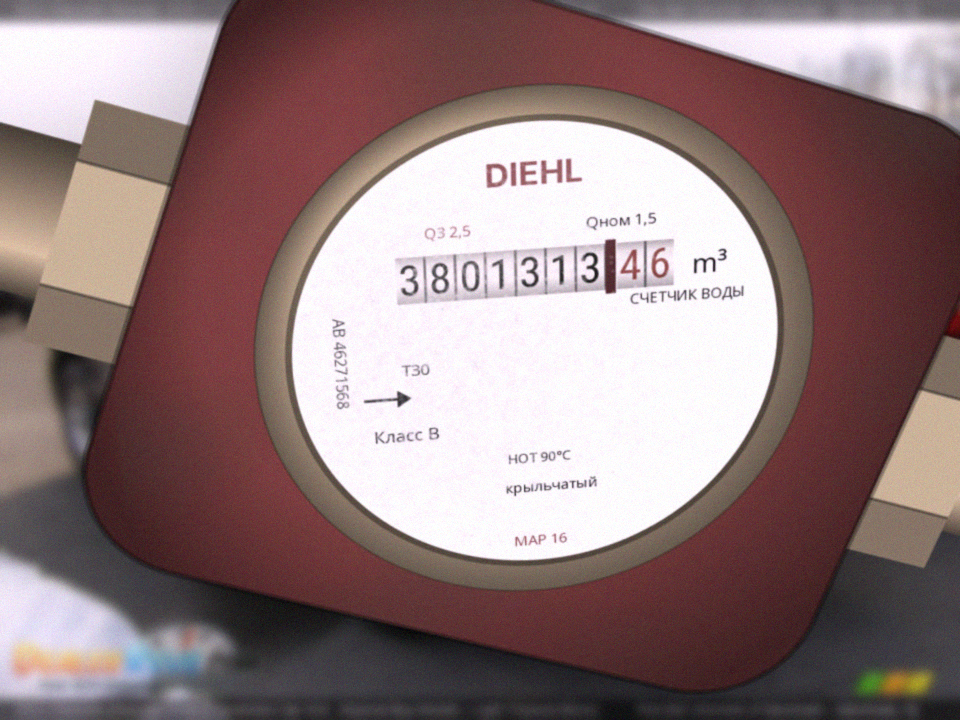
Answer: 3801313.46m³
